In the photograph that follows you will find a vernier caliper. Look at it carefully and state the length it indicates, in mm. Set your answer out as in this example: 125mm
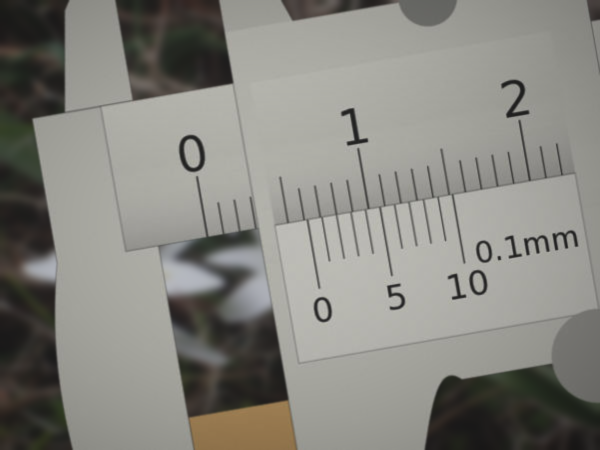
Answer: 6.2mm
